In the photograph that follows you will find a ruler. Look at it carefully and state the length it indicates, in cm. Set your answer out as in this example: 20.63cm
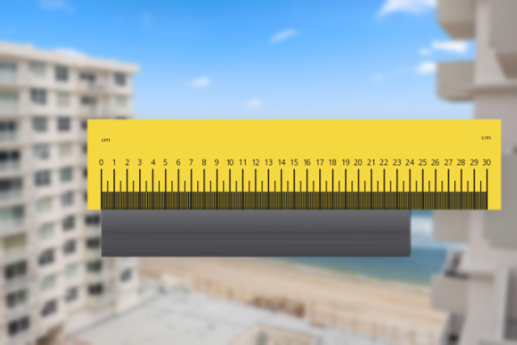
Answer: 24cm
